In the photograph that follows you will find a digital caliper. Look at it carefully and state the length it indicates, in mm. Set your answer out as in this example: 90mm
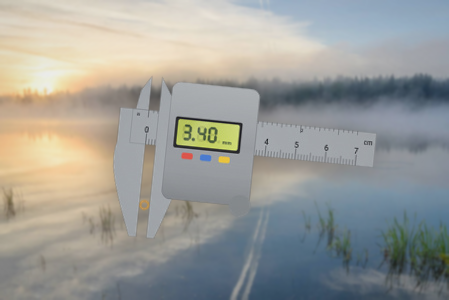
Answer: 3.40mm
